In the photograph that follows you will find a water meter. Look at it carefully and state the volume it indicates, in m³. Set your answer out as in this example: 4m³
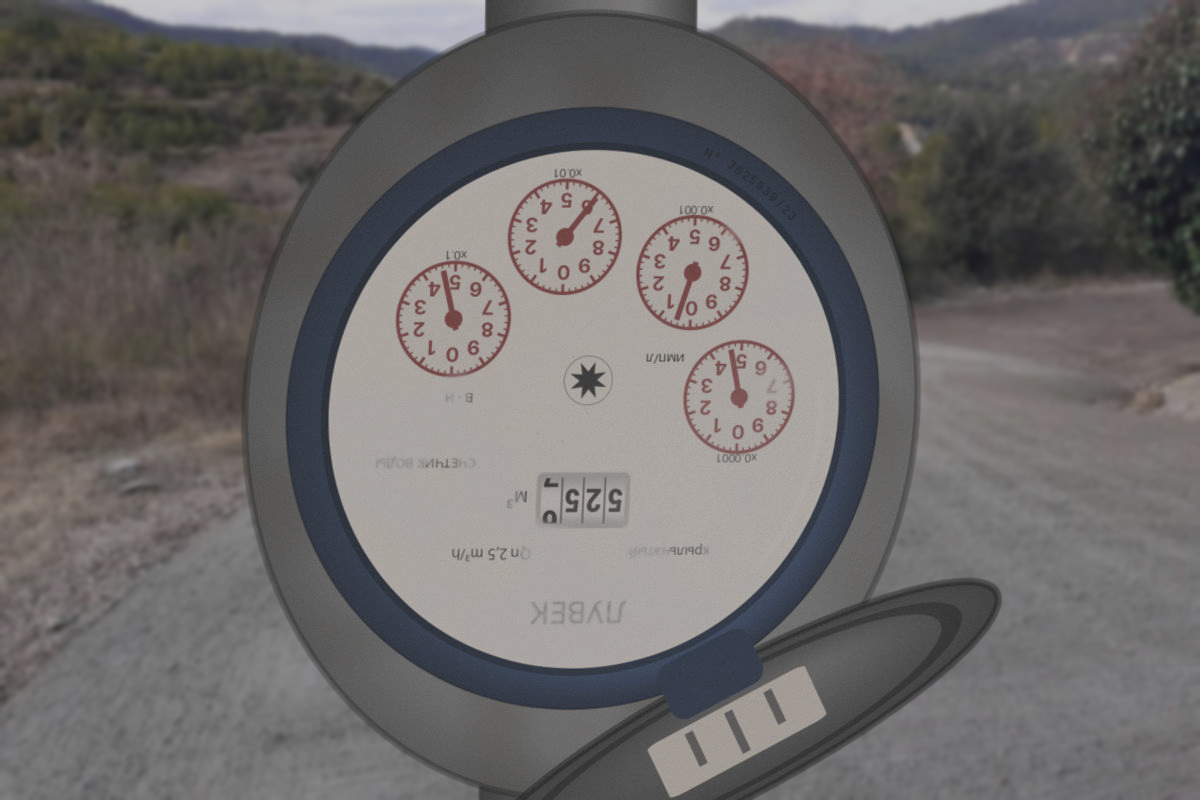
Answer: 5256.4604m³
